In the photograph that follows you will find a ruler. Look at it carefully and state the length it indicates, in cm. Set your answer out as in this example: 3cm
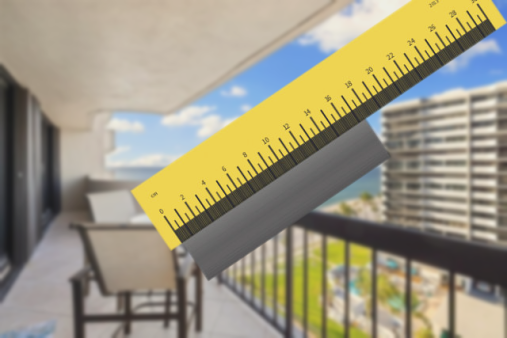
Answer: 17.5cm
